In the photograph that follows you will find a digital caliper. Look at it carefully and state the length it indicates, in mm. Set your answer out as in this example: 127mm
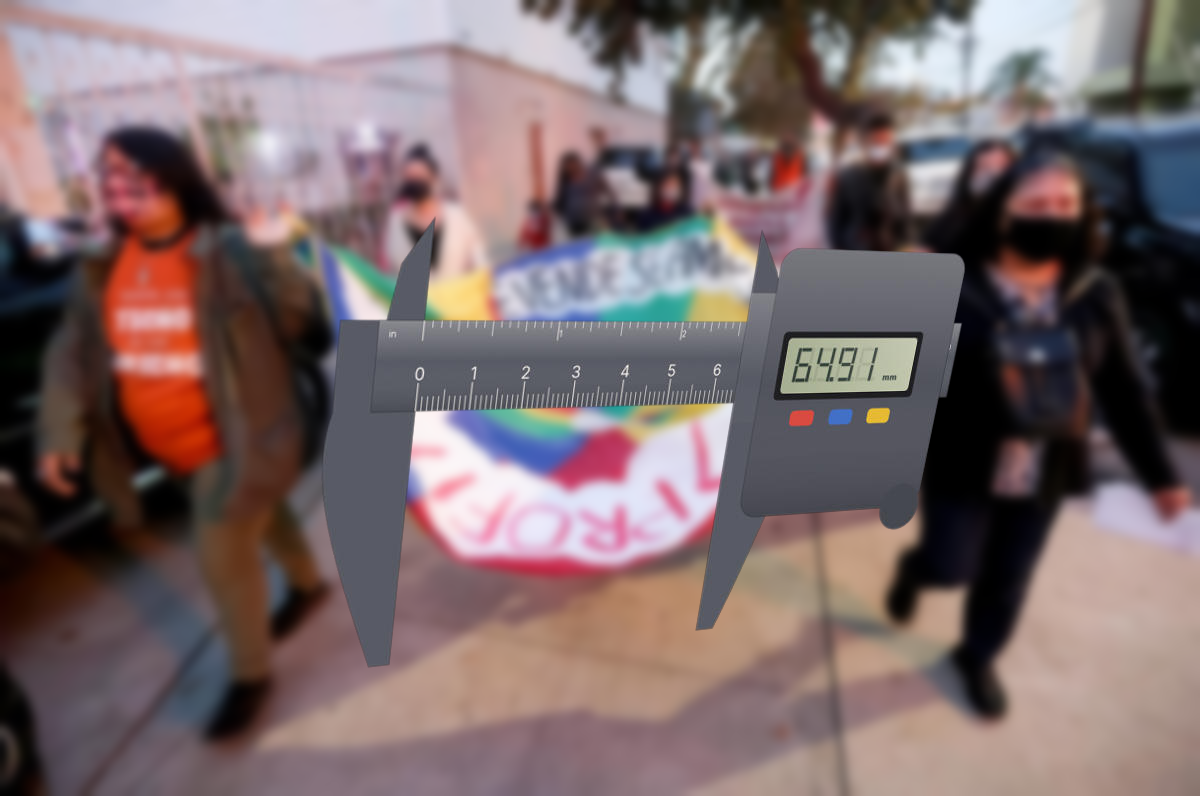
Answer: 64.91mm
